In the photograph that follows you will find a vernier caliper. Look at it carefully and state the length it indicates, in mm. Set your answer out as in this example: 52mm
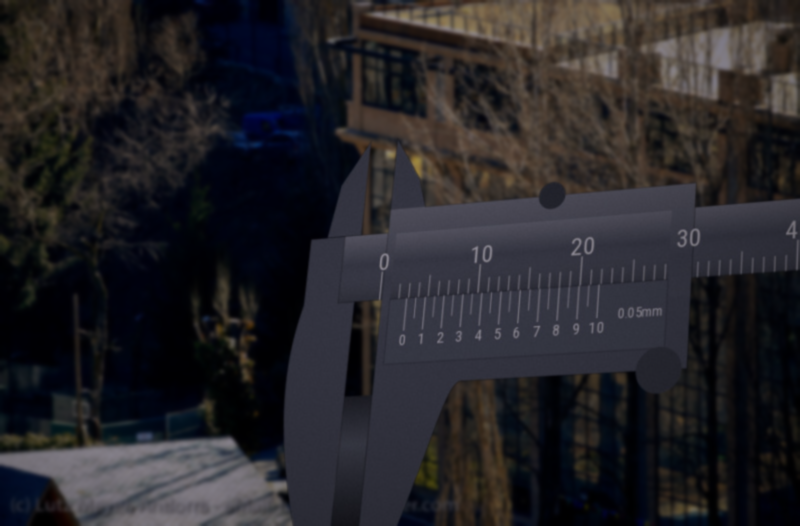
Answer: 2.8mm
